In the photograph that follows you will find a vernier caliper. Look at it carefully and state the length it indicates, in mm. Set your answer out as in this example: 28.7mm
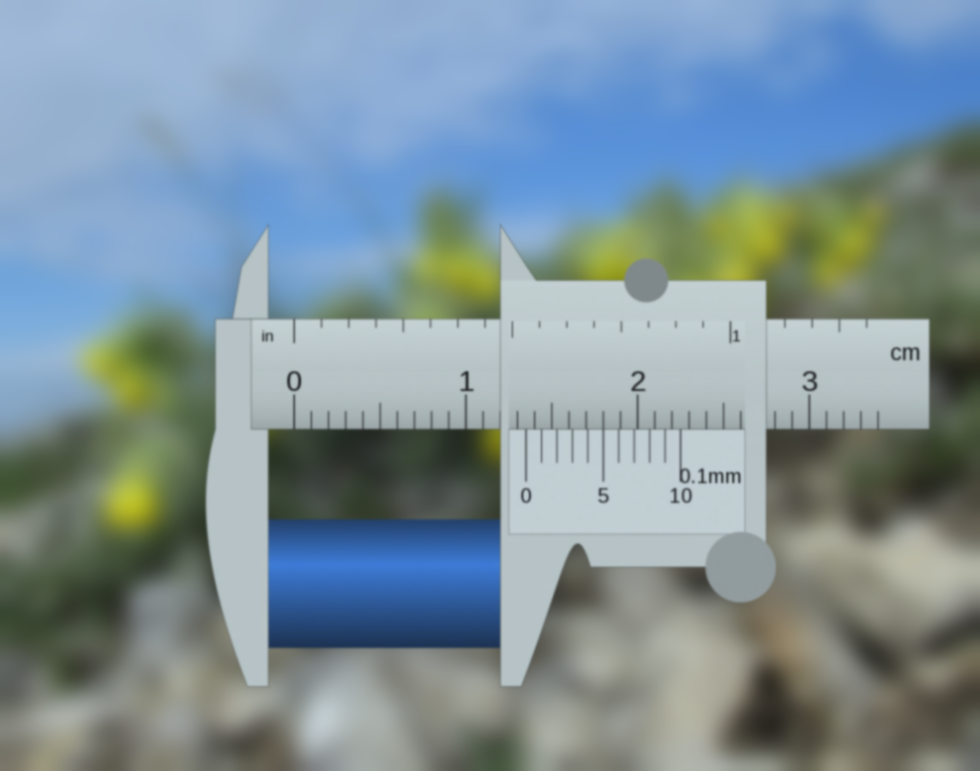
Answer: 13.5mm
